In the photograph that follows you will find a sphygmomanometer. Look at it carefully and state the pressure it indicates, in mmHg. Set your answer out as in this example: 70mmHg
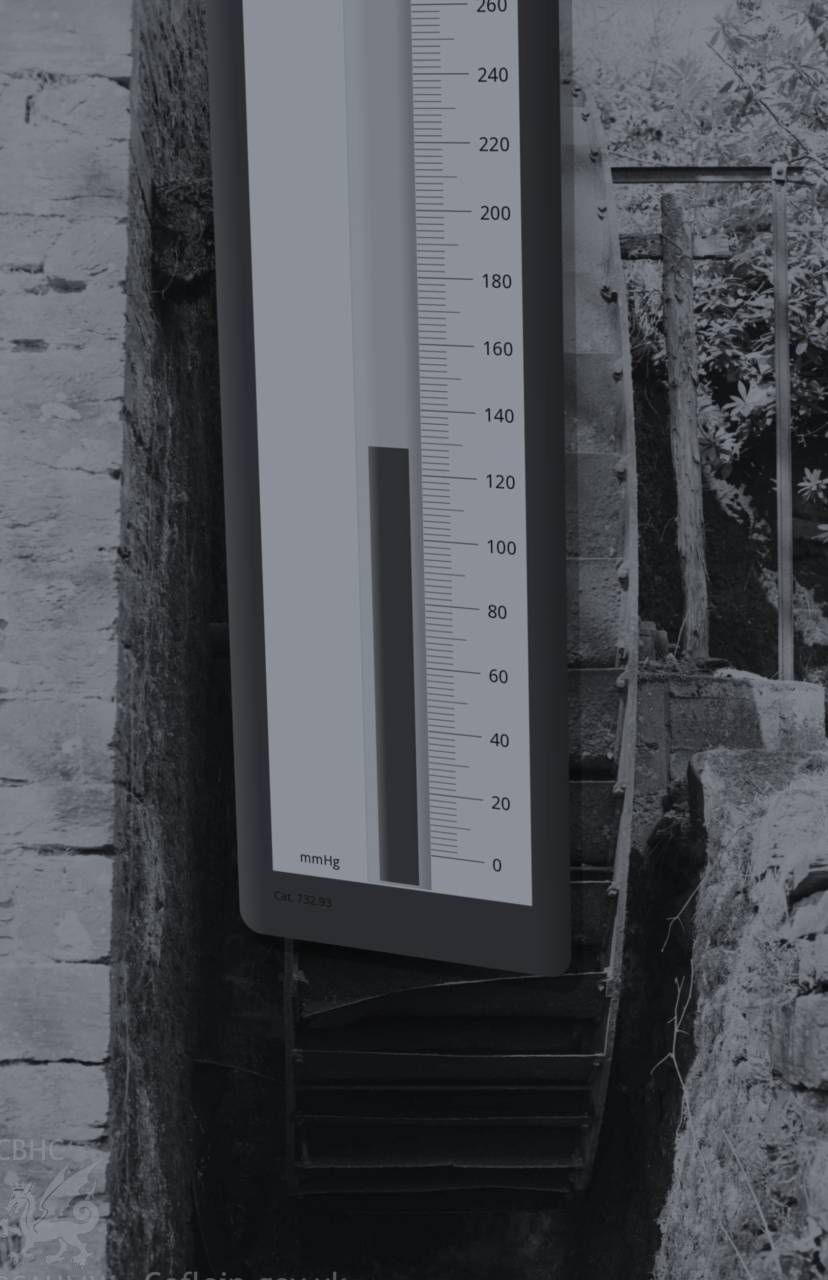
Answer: 128mmHg
